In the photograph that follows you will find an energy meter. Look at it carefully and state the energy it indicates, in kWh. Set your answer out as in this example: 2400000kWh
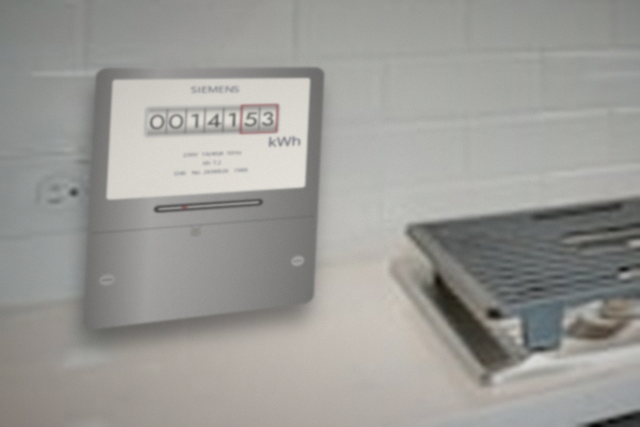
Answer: 141.53kWh
